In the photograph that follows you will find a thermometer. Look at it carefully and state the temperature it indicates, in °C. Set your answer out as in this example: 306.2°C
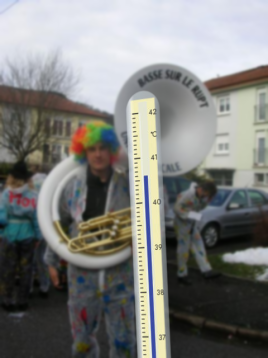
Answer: 40.6°C
